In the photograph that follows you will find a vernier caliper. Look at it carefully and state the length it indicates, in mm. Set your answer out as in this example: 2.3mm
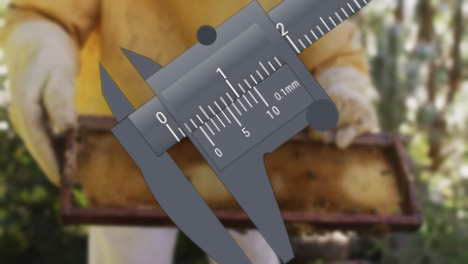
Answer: 3.4mm
